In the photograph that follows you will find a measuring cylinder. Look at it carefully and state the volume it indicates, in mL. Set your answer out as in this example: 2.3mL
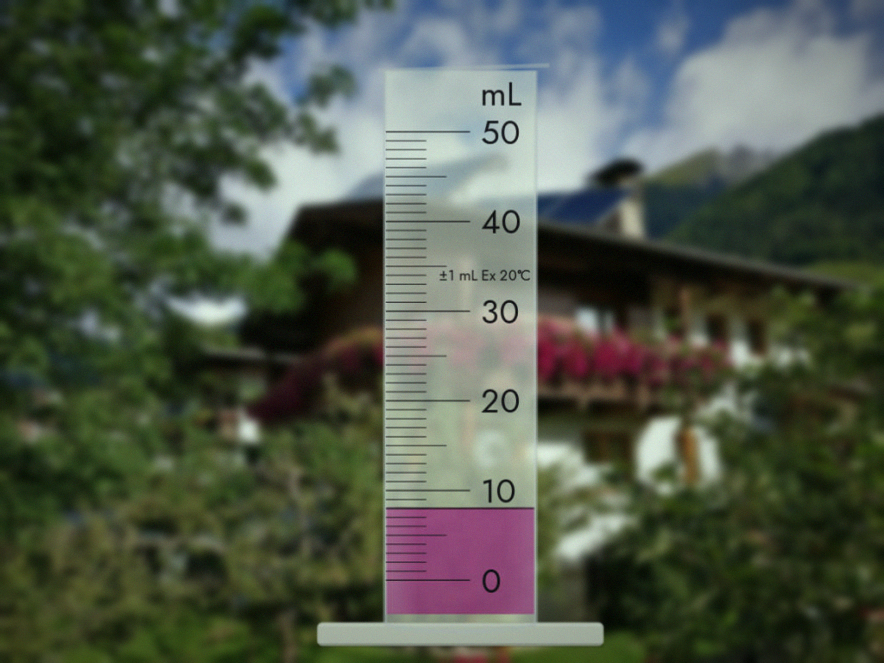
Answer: 8mL
